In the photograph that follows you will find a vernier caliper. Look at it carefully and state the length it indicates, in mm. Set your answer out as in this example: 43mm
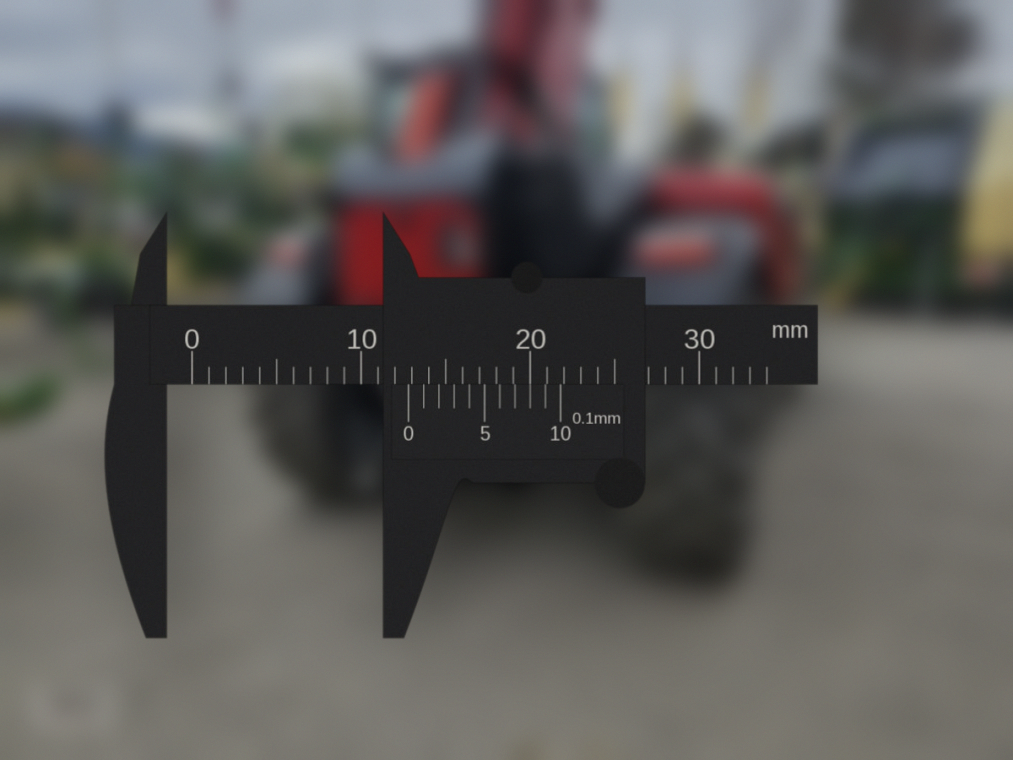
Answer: 12.8mm
